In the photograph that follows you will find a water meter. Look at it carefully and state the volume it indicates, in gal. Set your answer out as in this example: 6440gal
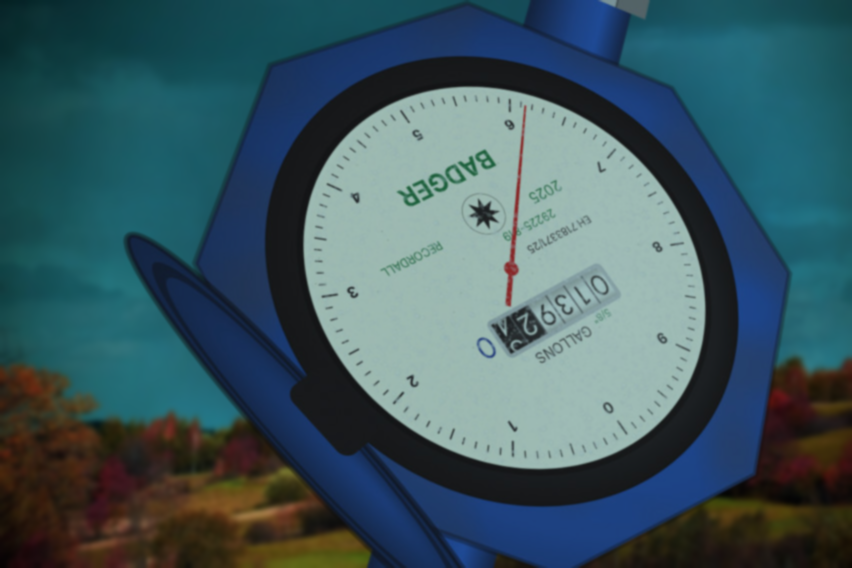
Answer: 139236.1gal
